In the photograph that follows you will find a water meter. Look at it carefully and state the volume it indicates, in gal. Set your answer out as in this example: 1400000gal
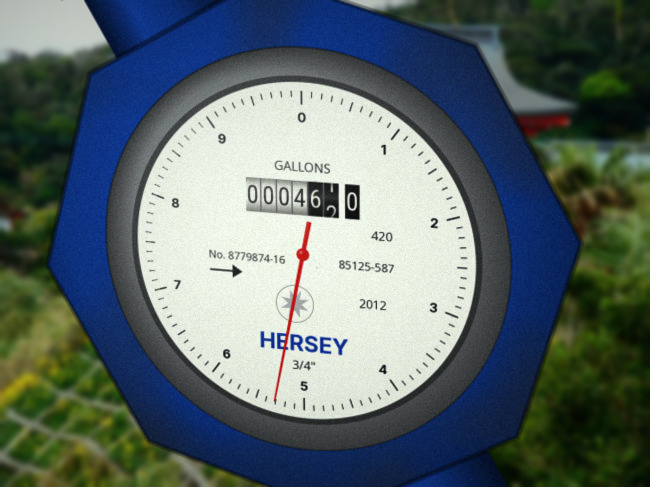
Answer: 4615.3gal
